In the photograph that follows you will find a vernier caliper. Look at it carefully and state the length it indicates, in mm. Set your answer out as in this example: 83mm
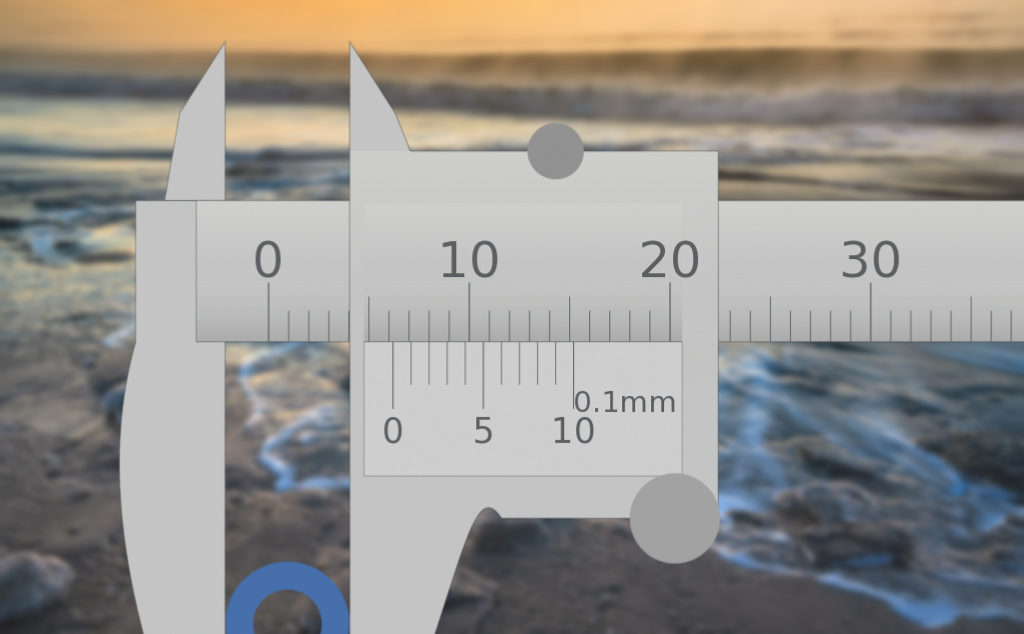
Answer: 6.2mm
